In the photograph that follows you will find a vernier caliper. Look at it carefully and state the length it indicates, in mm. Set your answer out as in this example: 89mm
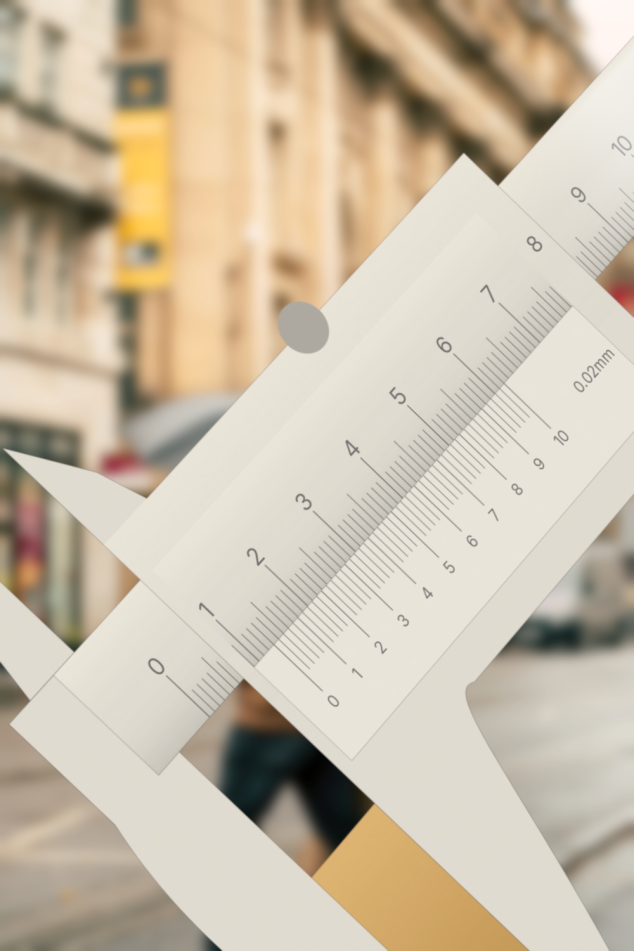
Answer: 13.0mm
